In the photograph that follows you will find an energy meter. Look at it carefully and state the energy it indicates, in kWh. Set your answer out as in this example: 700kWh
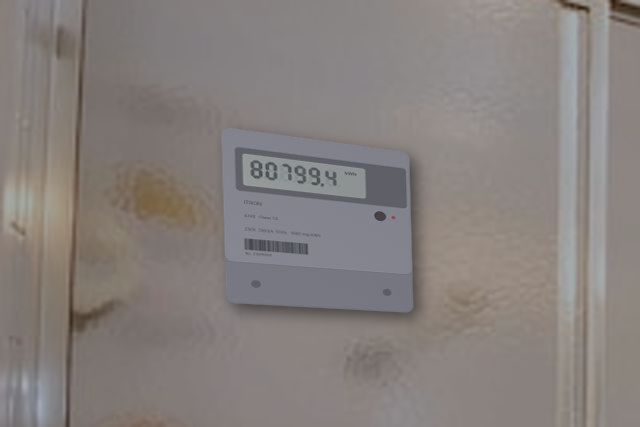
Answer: 80799.4kWh
